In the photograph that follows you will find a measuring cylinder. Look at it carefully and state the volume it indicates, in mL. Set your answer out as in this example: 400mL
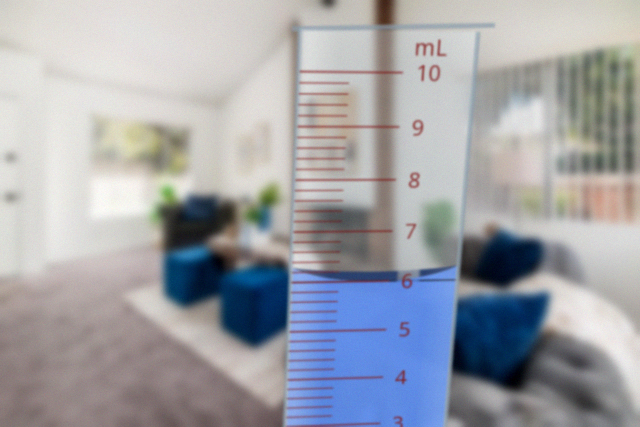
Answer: 6mL
